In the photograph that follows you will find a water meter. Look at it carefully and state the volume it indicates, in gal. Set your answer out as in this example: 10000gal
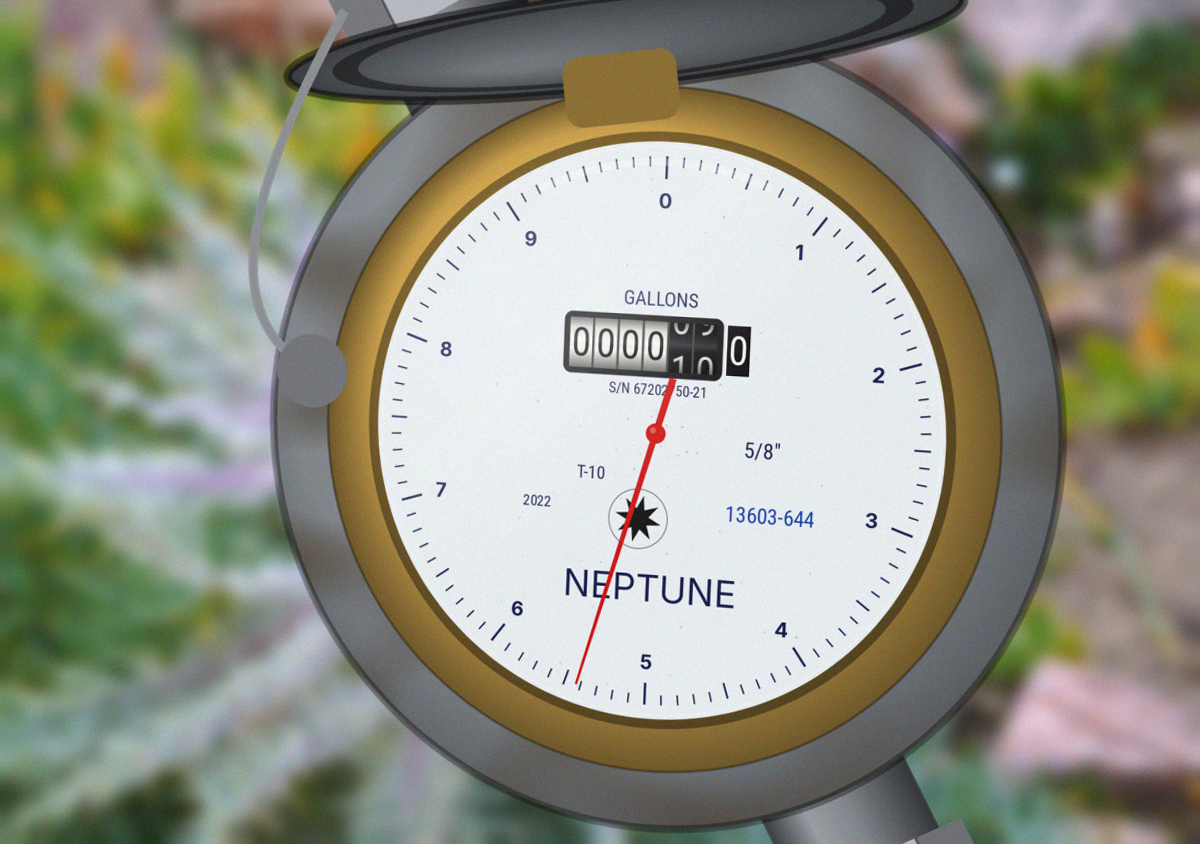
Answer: 95.4gal
